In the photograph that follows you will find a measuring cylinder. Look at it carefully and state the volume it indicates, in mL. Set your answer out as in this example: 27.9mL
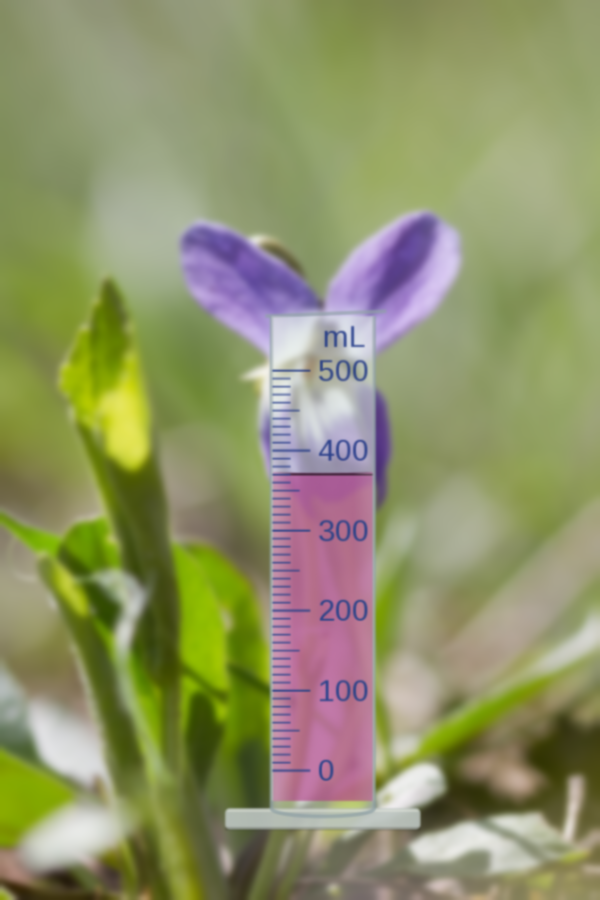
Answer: 370mL
